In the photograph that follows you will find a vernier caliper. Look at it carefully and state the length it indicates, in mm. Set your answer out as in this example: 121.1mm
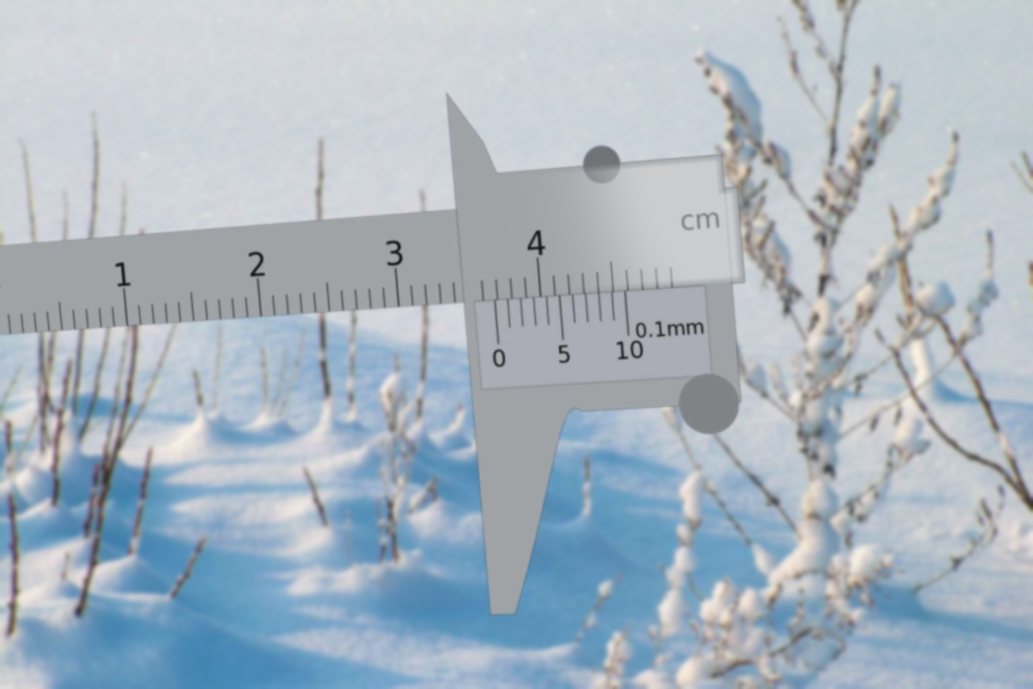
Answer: 36.8mm
